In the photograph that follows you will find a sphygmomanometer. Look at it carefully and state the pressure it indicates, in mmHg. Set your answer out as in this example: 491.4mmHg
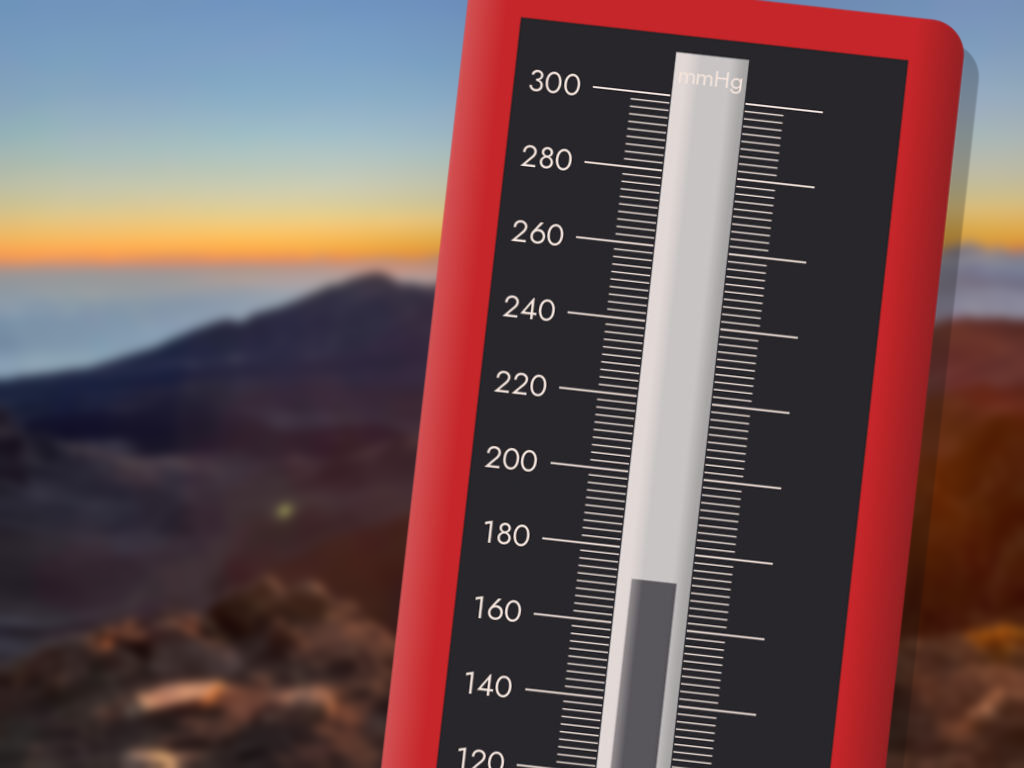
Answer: 172mmHg
